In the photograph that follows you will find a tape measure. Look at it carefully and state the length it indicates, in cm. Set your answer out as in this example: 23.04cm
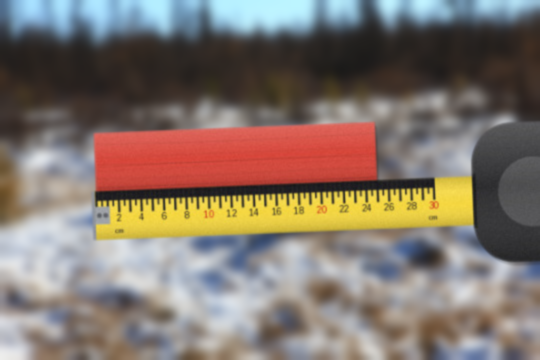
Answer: 25cm
